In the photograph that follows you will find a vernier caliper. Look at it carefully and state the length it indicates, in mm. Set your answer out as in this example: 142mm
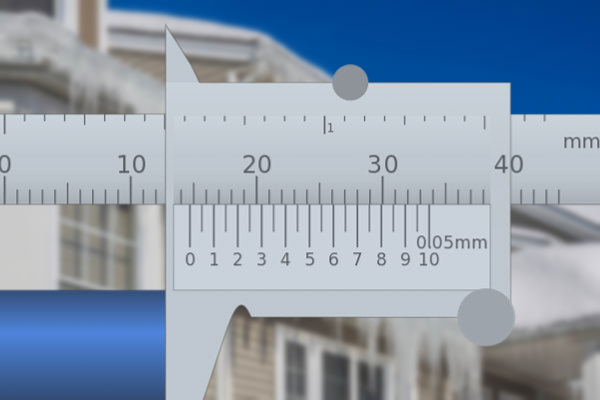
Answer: 14.7mm
